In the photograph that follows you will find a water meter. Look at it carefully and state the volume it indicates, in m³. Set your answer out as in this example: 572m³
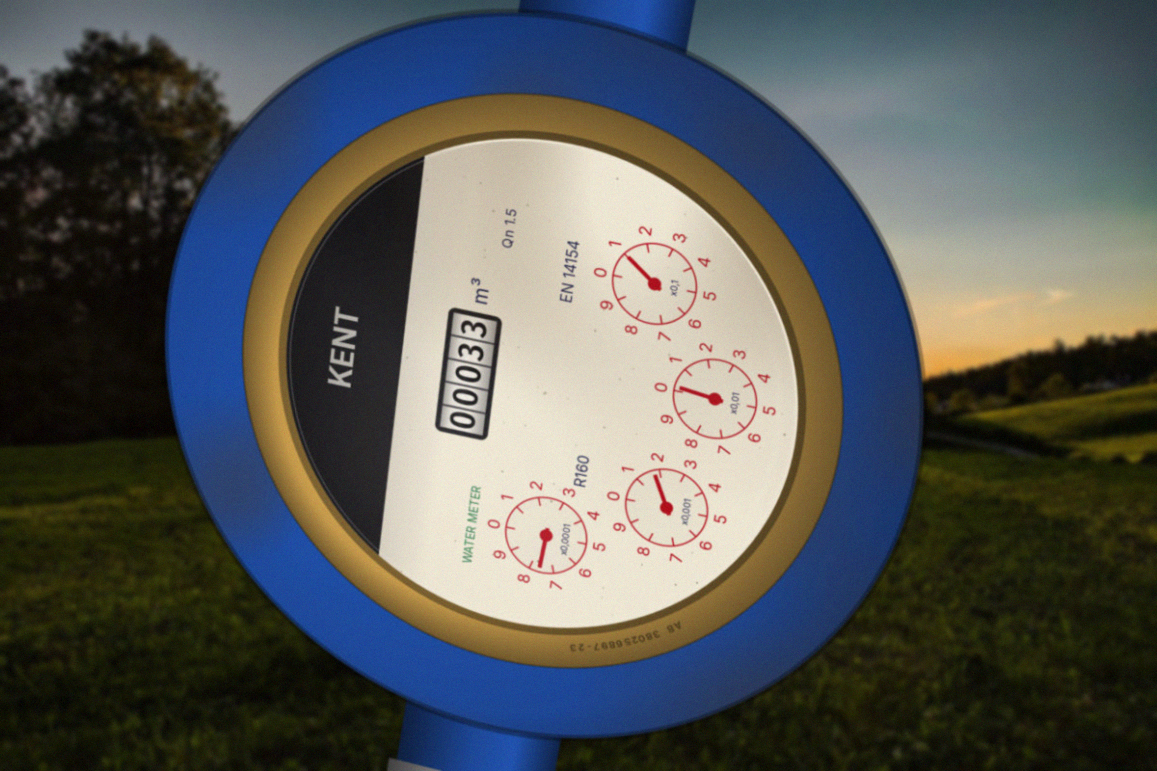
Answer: 33.1017m³
